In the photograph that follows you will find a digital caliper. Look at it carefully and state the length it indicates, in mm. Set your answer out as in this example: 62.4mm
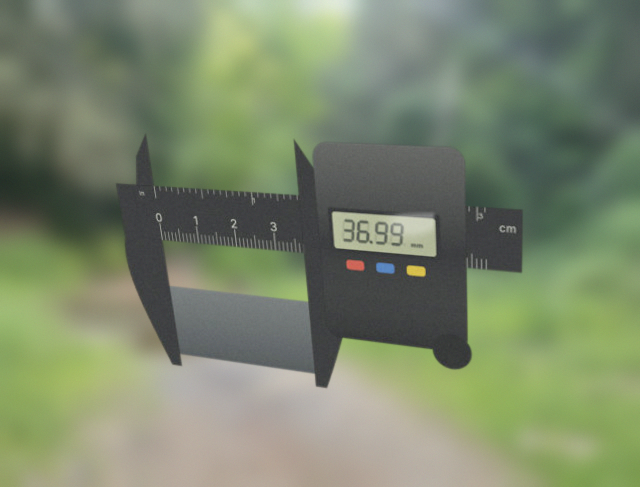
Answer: 36.99mm
